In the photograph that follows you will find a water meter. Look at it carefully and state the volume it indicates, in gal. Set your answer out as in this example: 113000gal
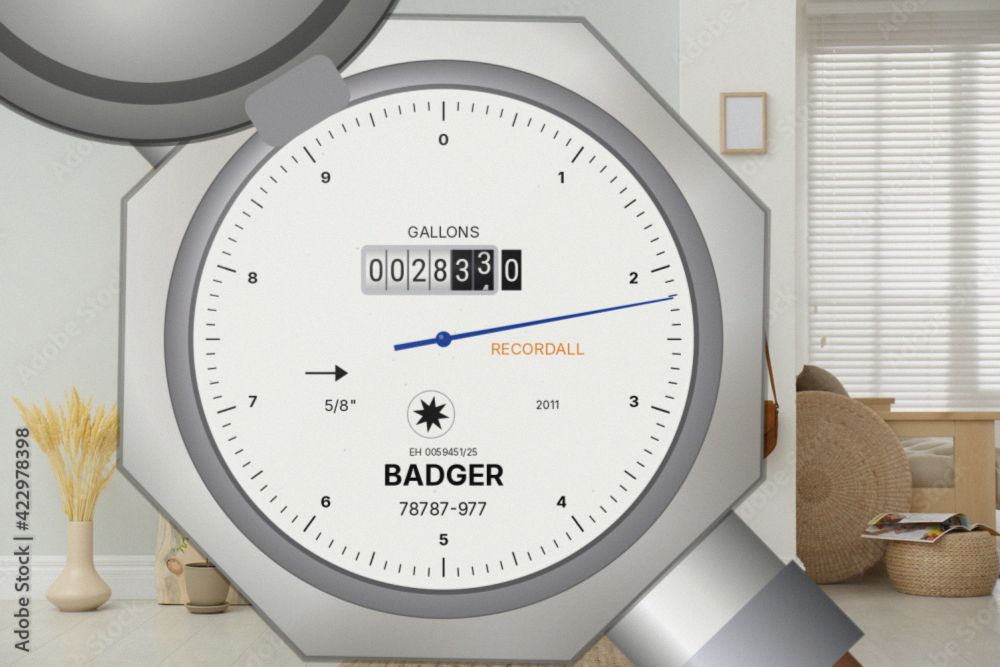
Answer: 28332.2gal
